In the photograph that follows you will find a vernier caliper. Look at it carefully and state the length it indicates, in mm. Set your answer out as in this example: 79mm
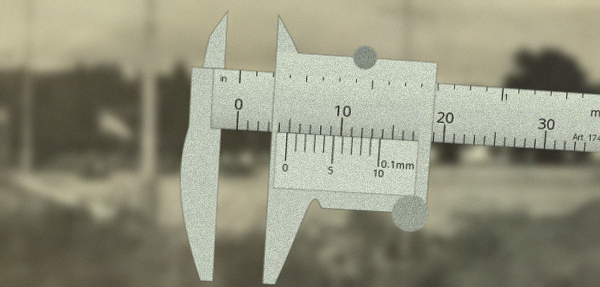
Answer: 4.8mm
